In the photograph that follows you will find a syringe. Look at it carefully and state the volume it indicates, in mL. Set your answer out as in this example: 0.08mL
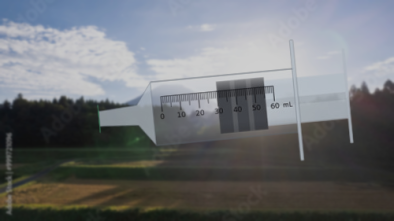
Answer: 30mL
